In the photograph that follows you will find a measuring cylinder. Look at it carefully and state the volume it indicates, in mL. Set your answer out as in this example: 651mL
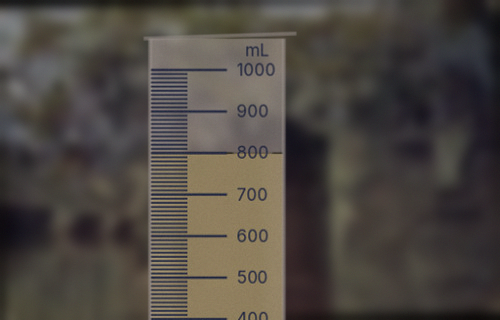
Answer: 800mL
